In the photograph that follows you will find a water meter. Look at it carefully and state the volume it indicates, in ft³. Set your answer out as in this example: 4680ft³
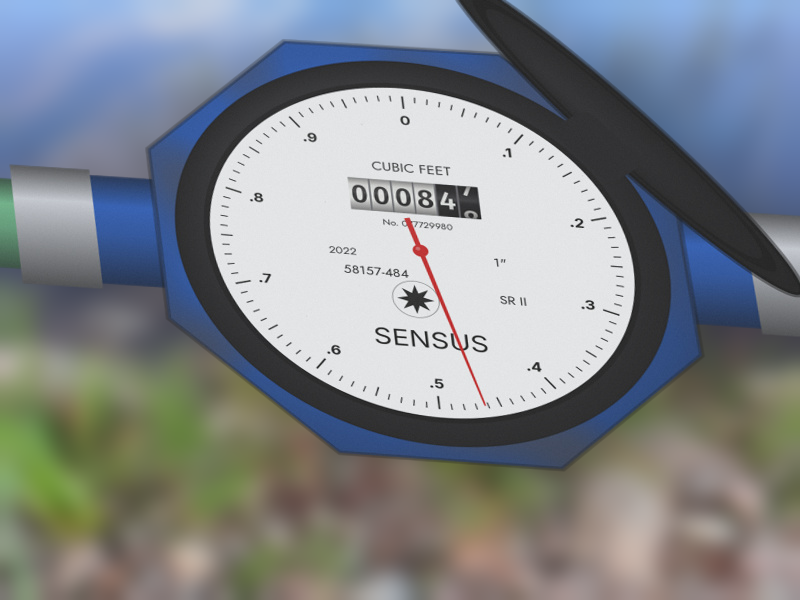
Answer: 847.46ft³
